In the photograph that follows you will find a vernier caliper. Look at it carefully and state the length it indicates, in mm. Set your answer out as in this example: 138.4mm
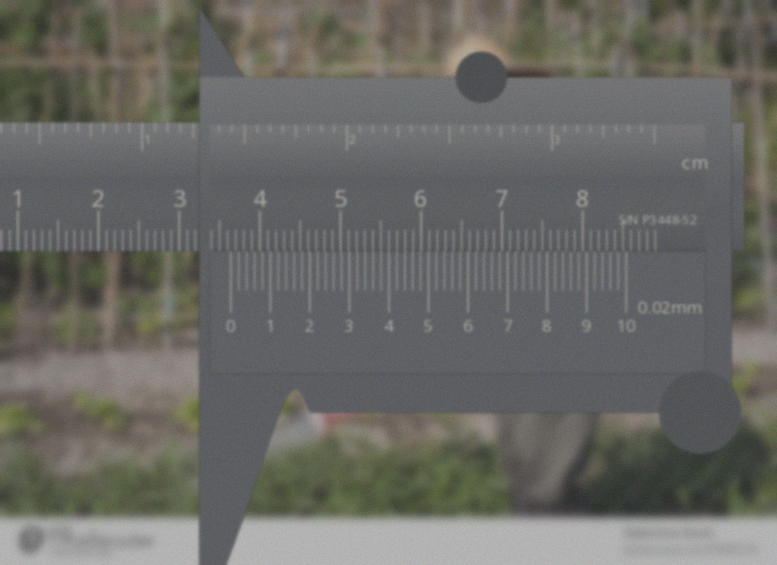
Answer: 36.4mm
